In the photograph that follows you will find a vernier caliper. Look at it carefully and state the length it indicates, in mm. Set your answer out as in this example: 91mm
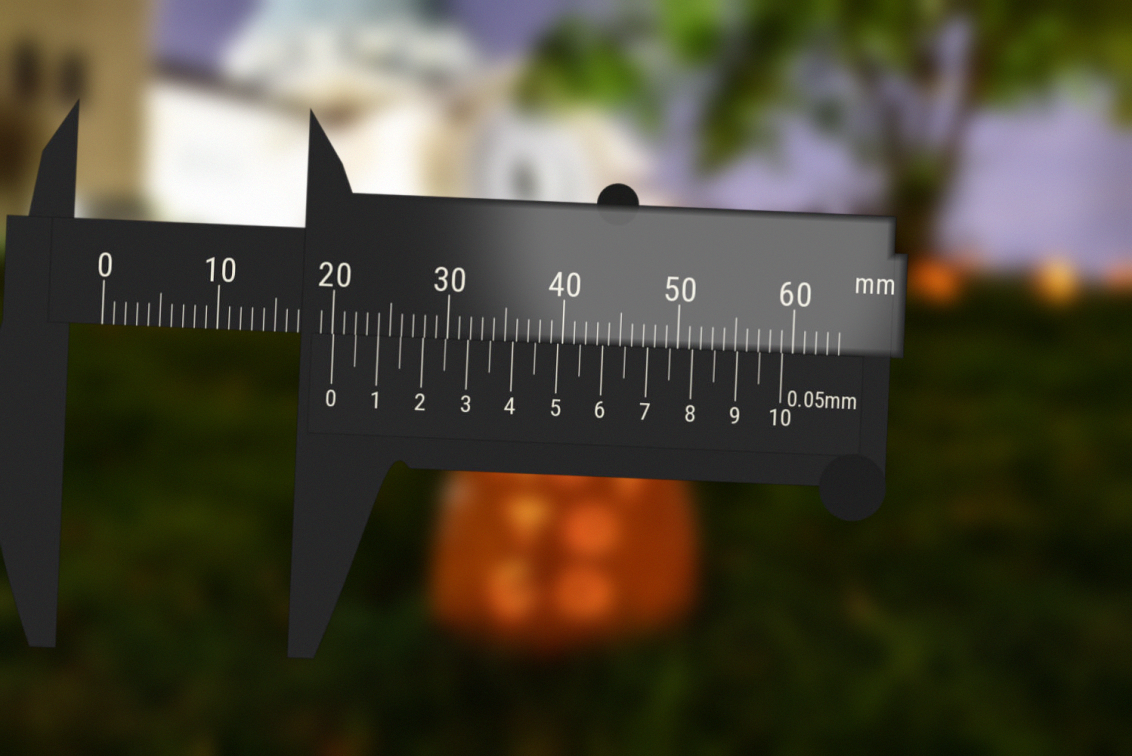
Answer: 20.1mm
